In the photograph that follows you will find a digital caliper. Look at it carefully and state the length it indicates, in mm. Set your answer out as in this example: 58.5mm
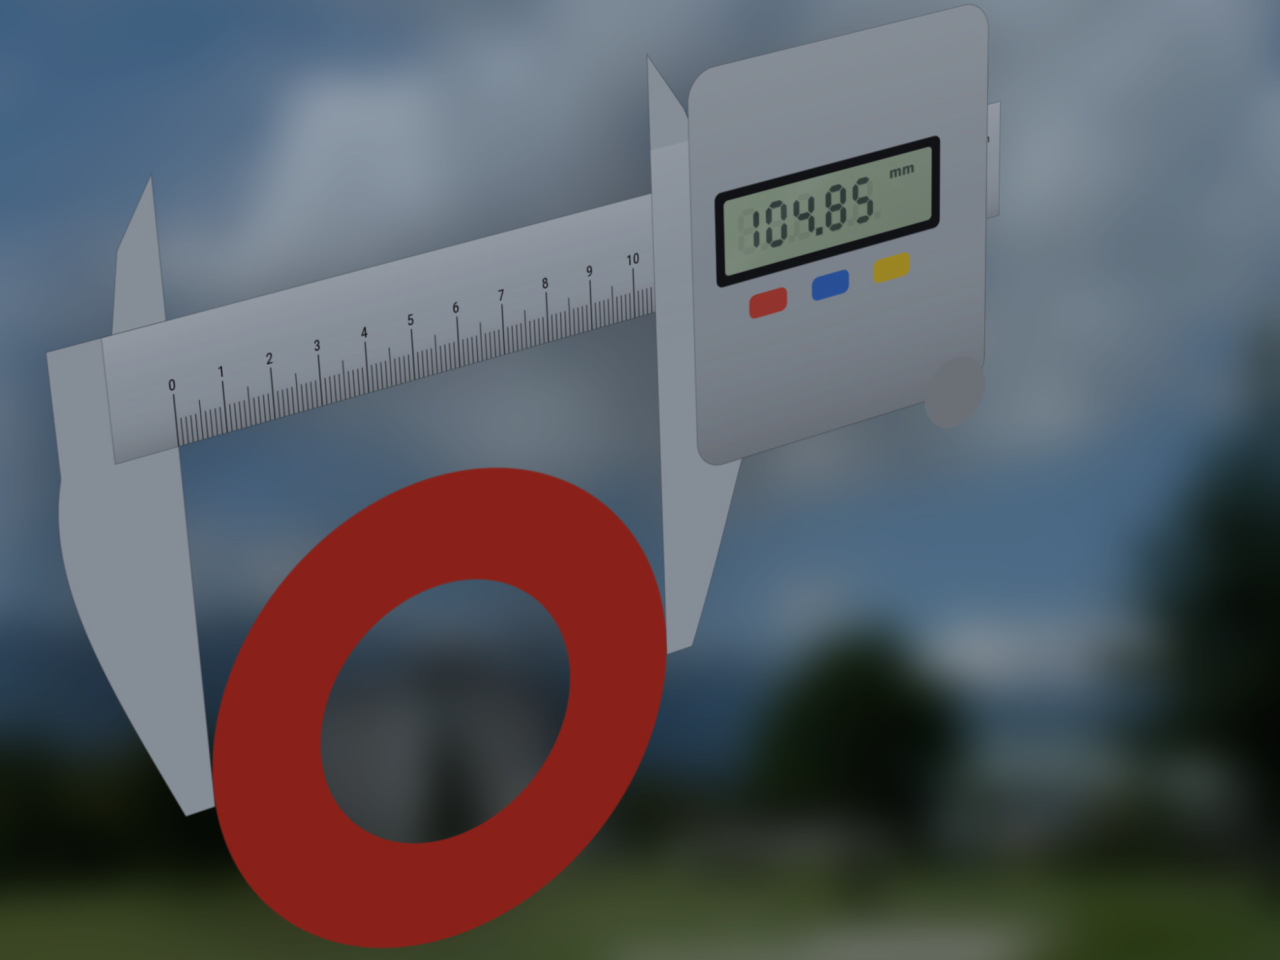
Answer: 104.85mm
